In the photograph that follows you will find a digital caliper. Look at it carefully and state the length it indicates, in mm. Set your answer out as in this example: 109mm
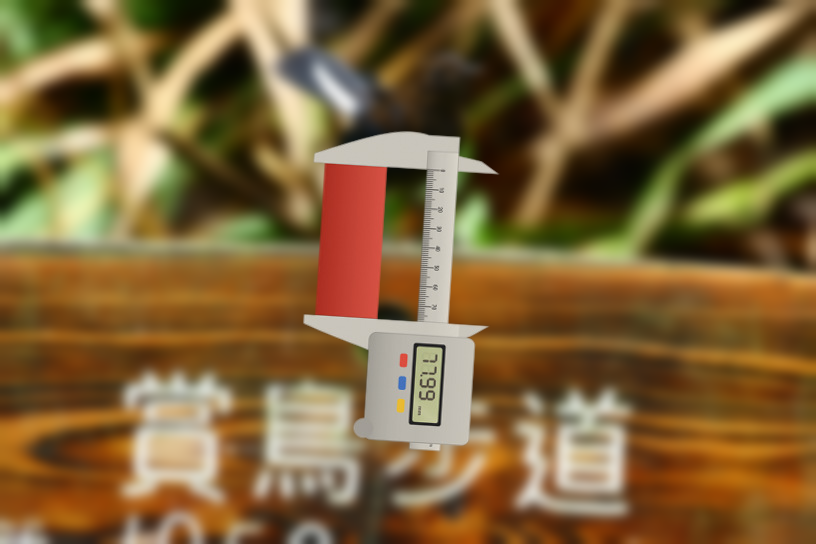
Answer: 77.99mm
